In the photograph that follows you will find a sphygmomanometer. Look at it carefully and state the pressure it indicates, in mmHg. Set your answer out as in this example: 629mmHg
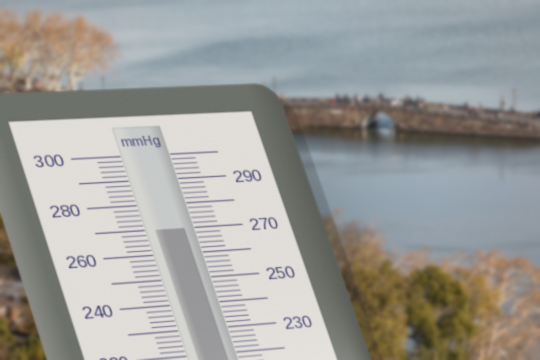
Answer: 270mmHg
